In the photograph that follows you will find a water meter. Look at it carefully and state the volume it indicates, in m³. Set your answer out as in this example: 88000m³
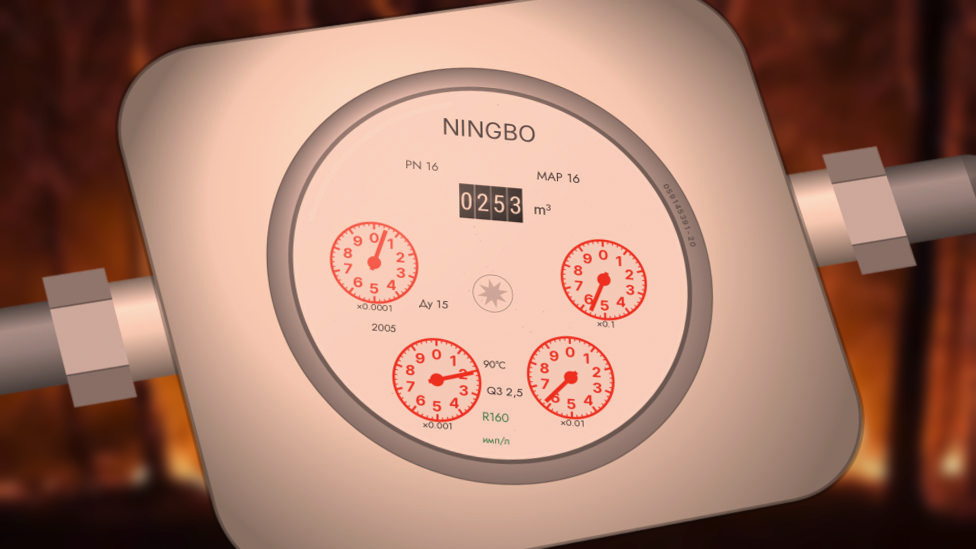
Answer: 253.5620m³
